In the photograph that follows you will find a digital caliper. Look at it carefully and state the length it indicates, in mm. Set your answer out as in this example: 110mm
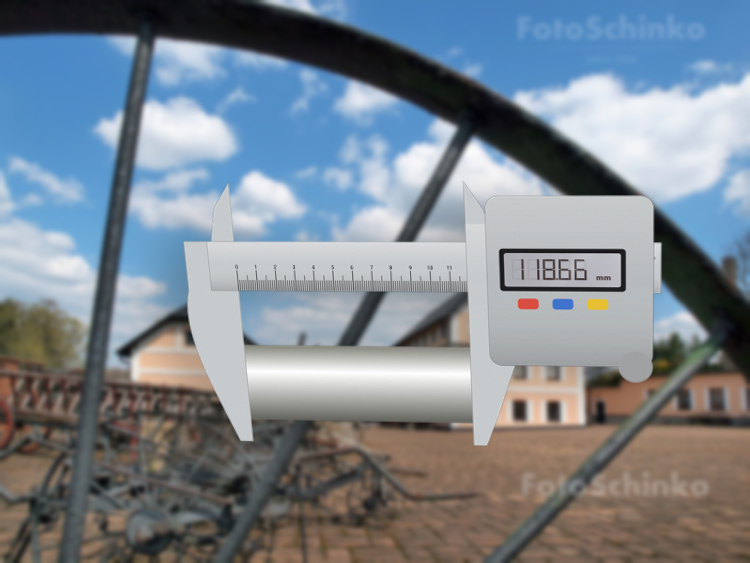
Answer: 118.66mm
